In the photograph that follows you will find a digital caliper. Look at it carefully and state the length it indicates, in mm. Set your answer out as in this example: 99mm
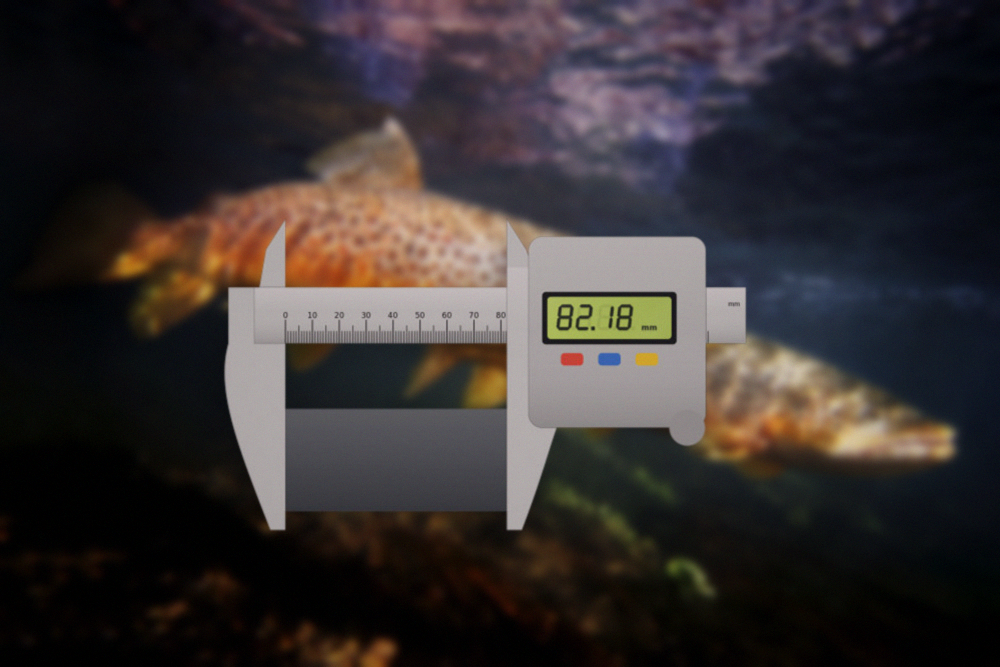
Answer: 82.18mm
